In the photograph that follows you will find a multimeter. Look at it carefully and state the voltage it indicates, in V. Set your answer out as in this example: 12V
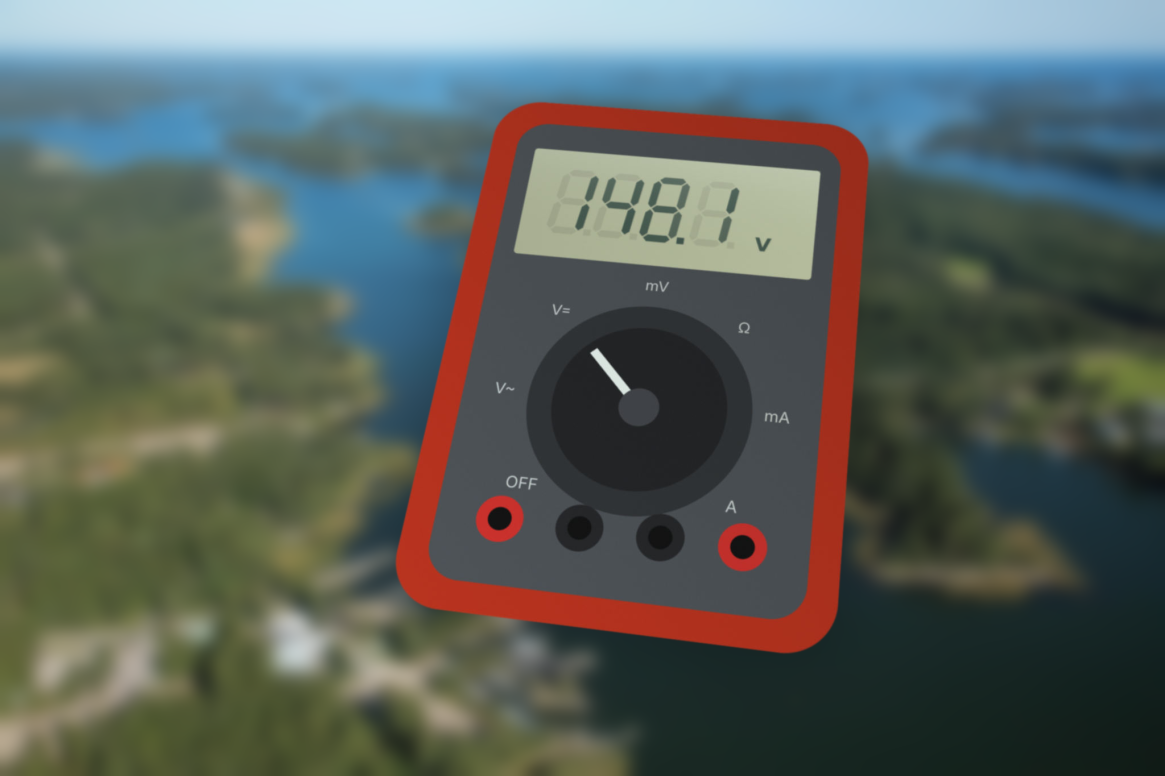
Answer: 148.1V
